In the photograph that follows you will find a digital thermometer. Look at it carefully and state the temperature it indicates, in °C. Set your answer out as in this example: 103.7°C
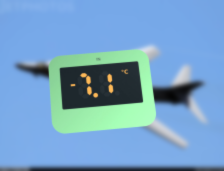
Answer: -7.1°C
